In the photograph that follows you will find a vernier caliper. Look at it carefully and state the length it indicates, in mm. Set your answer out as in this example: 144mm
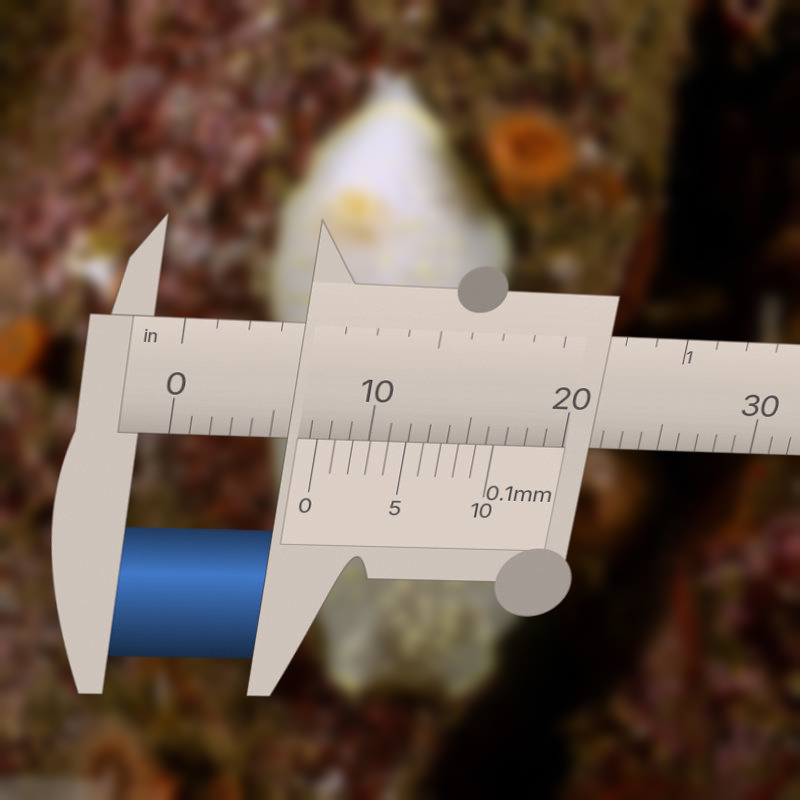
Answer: 7.4mm
